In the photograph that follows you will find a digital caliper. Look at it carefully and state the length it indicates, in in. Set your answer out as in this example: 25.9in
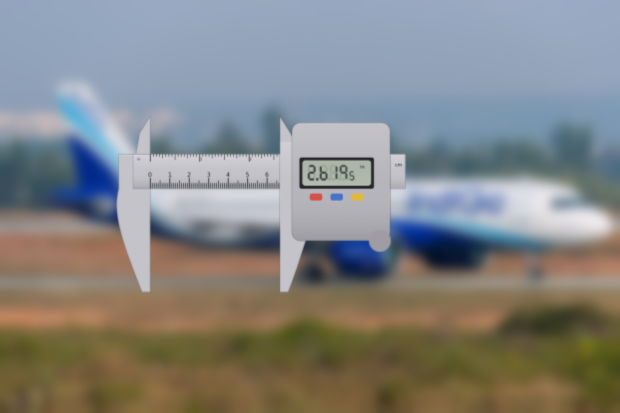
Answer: 2.6195in
